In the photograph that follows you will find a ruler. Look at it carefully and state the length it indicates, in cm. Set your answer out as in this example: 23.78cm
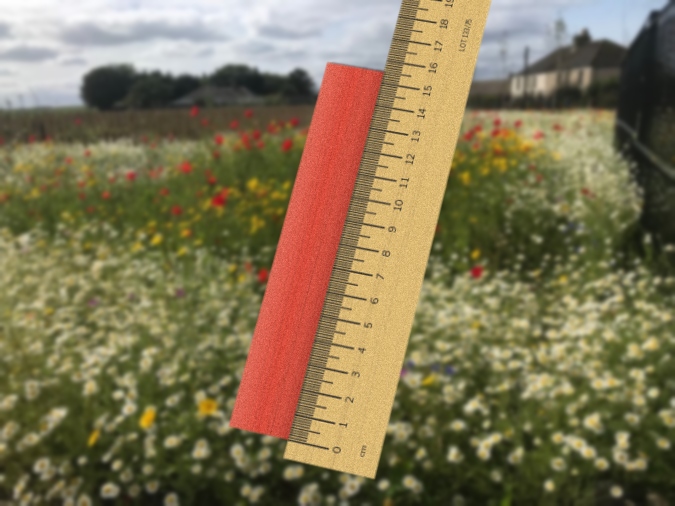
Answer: 15.5cm
